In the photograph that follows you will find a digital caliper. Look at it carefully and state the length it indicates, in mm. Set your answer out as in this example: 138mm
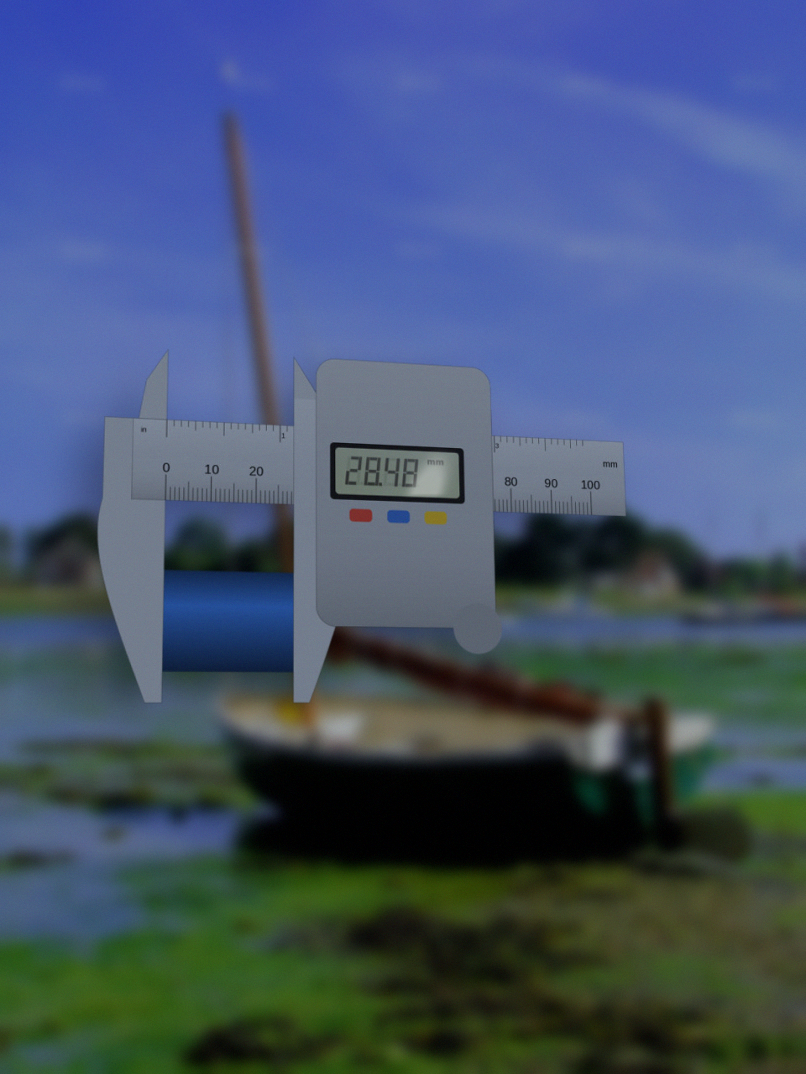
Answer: 28.48mm
